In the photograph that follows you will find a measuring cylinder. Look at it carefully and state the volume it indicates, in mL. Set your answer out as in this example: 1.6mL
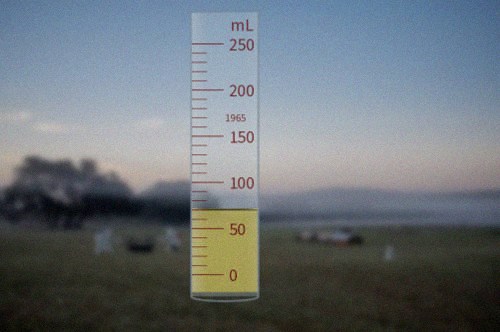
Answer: 70mL
